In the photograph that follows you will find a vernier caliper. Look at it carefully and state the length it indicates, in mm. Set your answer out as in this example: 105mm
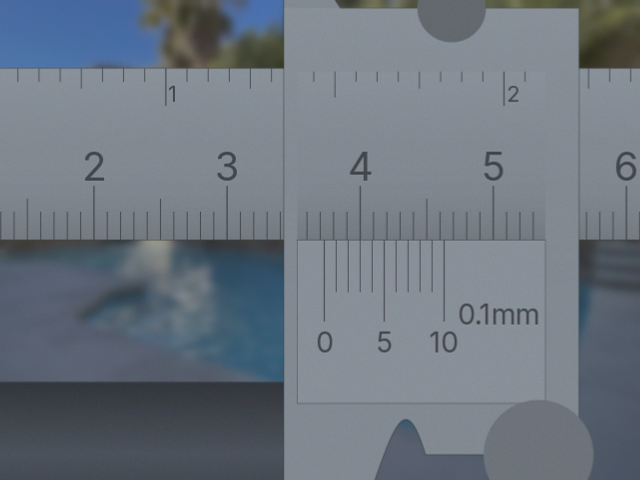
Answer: 37.3mm
